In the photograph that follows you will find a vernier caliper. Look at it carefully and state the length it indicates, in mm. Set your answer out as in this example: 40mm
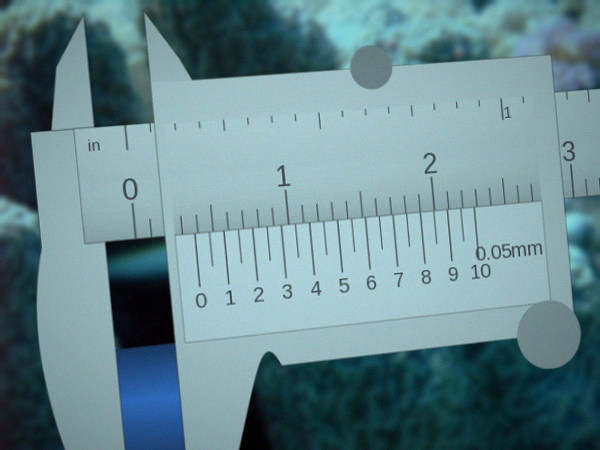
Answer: 3.8mm
